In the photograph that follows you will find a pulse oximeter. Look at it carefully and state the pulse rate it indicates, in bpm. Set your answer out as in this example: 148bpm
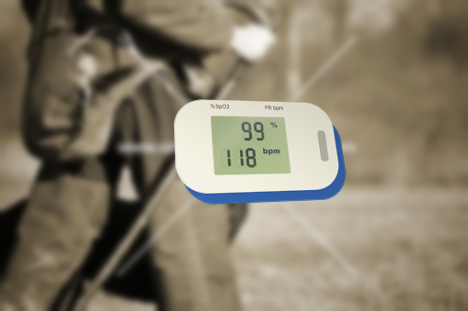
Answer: 118bpm
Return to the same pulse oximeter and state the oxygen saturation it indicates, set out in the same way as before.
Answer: 99%
